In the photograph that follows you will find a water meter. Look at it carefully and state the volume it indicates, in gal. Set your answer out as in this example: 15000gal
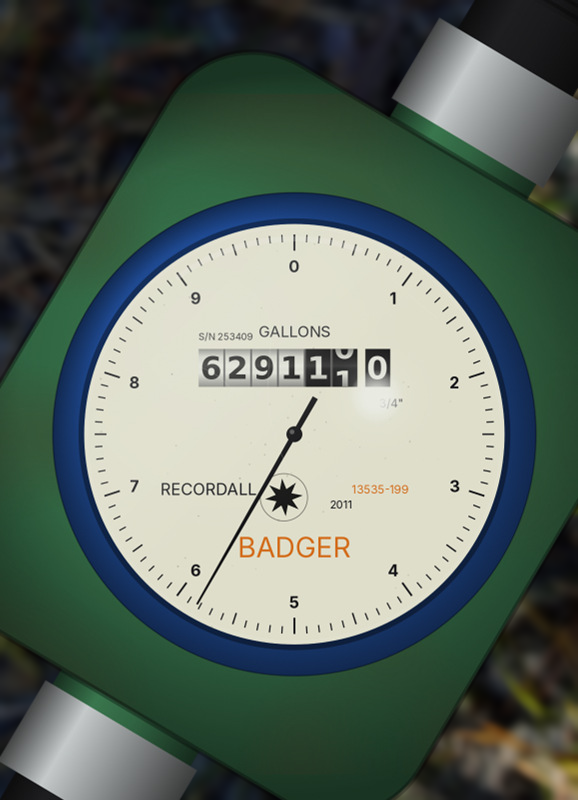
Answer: 6291105.8gal
